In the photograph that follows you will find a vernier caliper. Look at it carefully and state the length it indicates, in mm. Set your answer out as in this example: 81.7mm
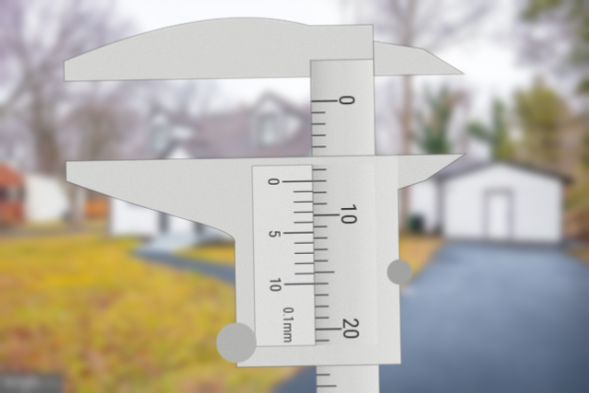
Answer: 7.0mm
